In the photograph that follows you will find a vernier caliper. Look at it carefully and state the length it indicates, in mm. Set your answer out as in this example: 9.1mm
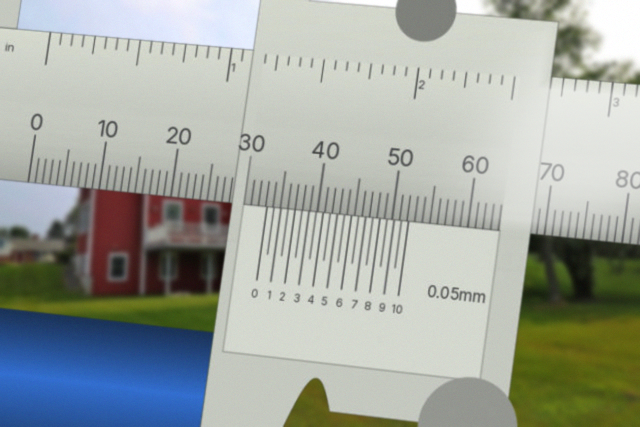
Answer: 33.2mm
